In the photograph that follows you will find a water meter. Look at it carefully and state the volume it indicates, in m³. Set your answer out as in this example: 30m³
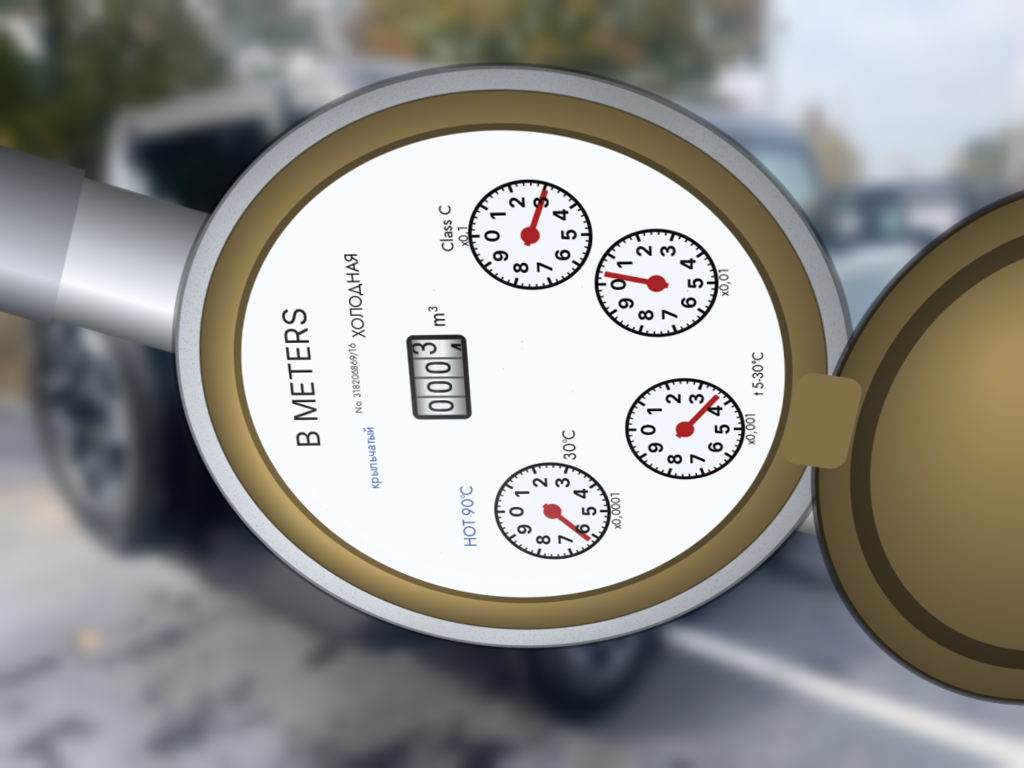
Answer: 3.3036m³
